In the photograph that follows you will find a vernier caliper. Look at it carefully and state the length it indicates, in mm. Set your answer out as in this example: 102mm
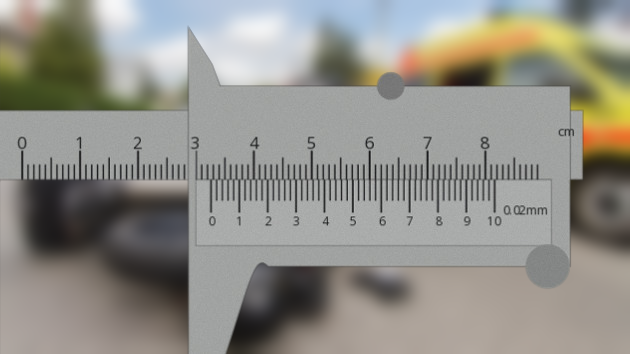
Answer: 32.6mm
